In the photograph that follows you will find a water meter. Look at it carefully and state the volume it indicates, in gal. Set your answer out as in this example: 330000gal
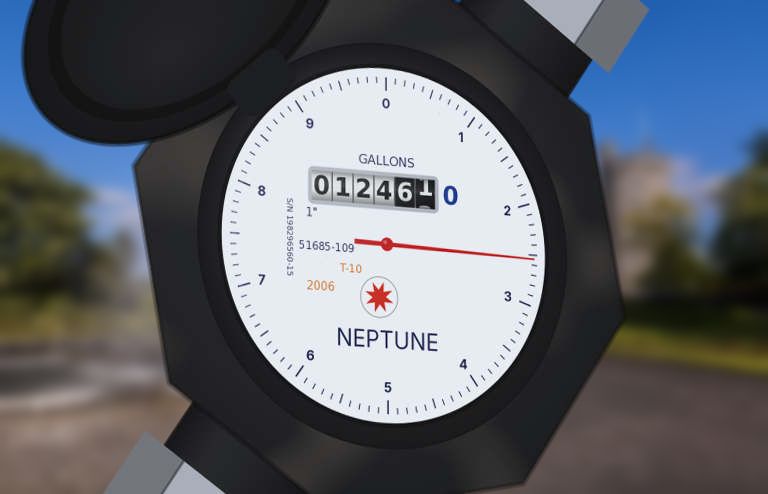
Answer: 124612.5gal
